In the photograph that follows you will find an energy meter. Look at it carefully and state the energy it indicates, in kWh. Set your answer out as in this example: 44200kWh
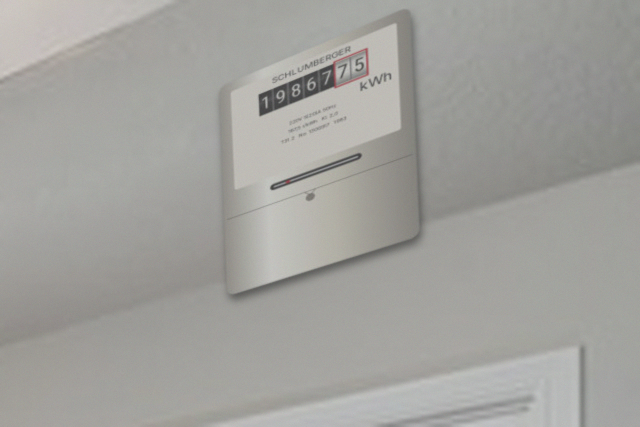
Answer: 19867.75kWh
